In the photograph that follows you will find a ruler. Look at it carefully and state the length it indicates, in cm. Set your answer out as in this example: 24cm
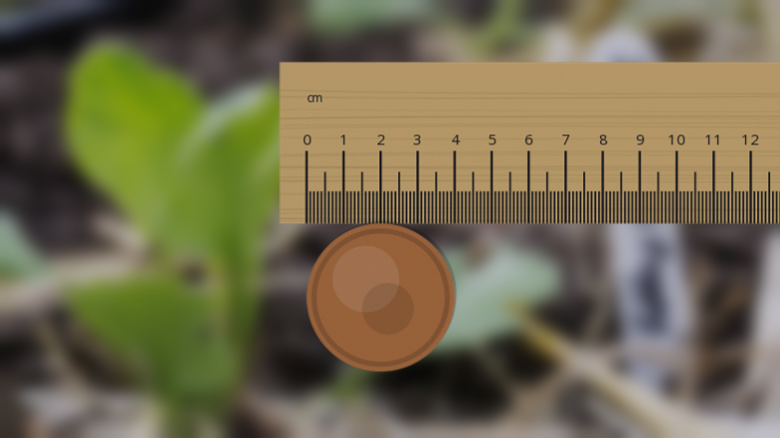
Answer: 4cm
